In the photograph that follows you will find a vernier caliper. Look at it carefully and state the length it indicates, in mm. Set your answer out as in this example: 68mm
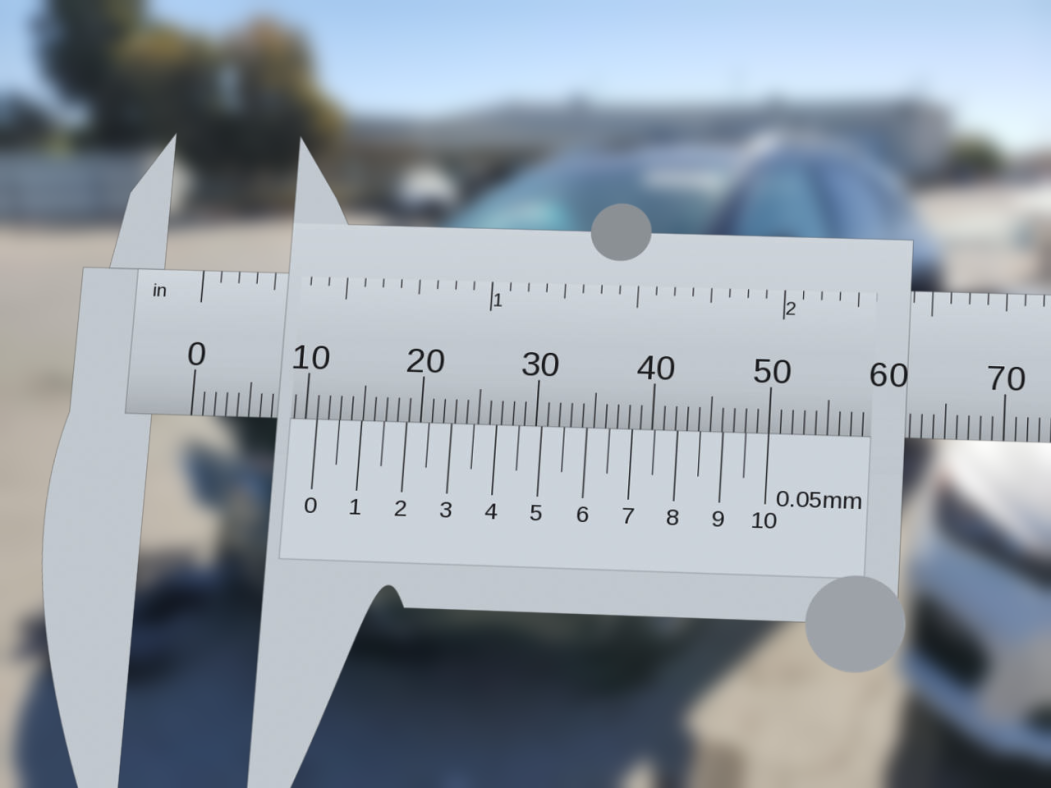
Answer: 11.0mm
